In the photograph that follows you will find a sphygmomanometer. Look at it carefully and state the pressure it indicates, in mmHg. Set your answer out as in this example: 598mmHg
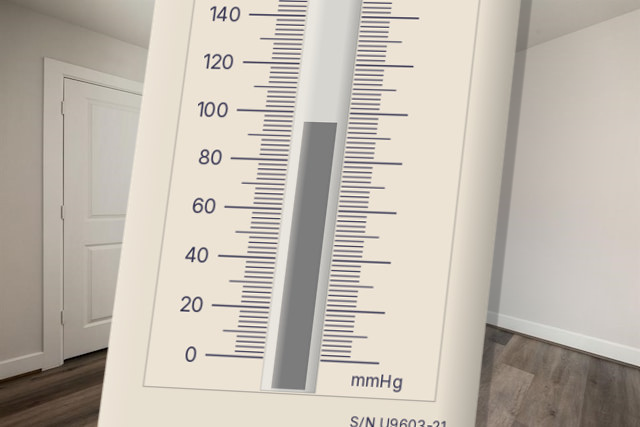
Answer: 96mmHg
